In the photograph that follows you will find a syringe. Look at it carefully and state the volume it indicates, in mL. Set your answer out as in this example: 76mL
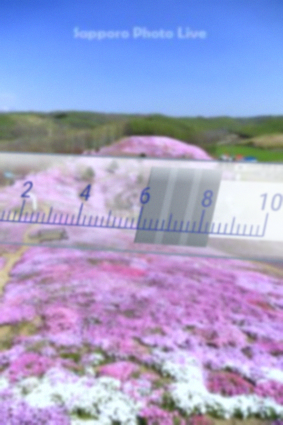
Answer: 6mL
